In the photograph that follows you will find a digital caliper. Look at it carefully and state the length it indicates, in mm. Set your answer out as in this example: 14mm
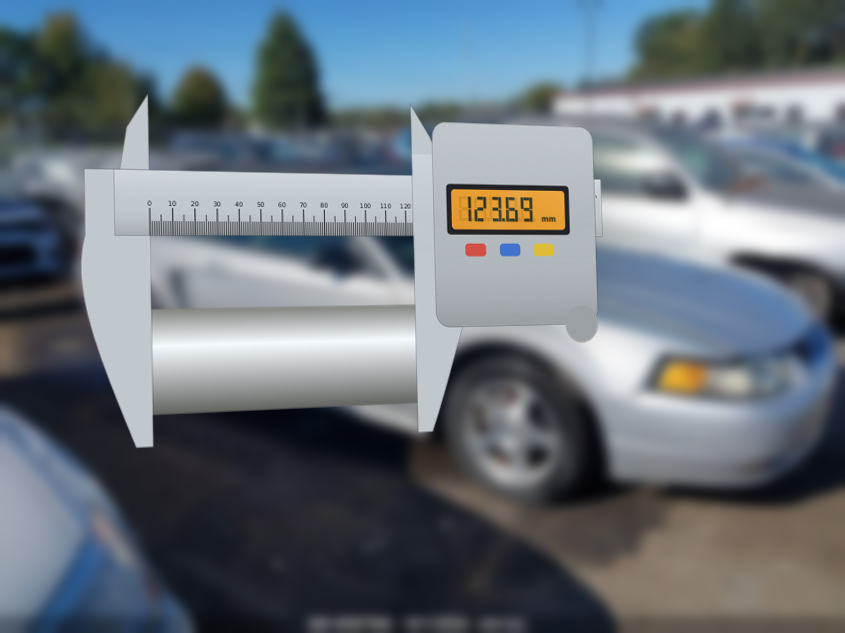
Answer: 123.69mm
